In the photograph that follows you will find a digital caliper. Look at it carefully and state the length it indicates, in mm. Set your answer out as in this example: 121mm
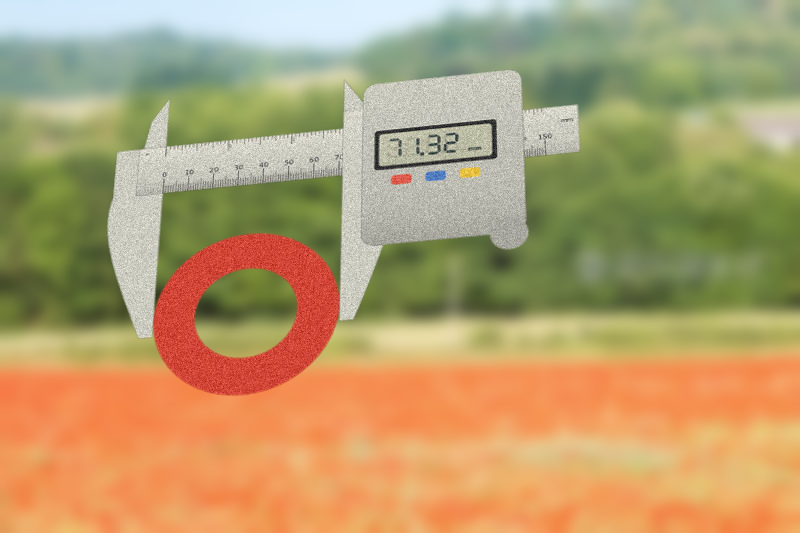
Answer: 71.32mm
